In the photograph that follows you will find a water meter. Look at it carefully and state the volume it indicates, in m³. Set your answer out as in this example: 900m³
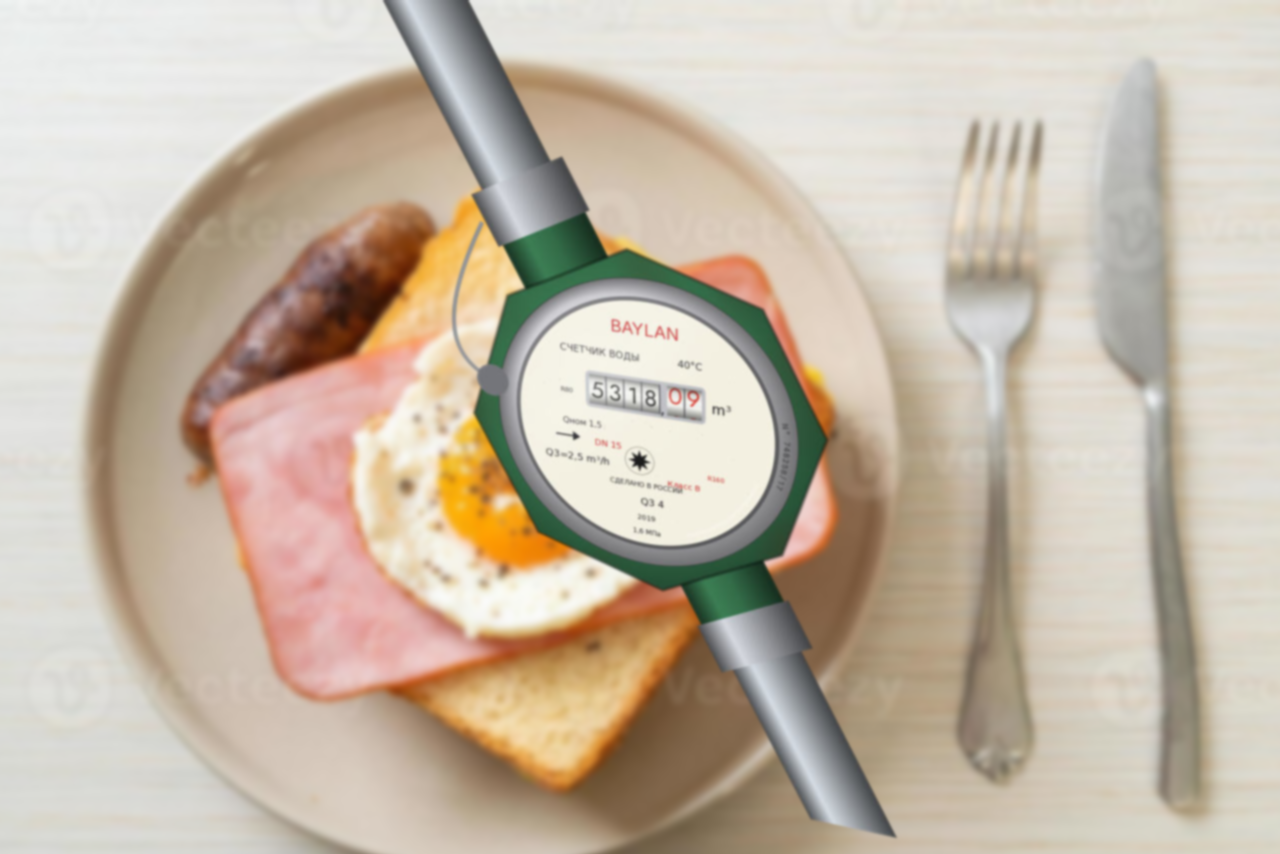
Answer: 5318.09m³
